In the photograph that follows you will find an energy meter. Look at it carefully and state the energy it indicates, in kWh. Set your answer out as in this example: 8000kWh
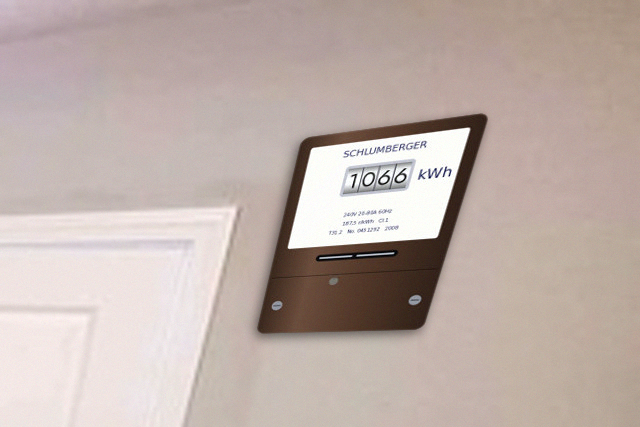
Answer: 1066kWh
